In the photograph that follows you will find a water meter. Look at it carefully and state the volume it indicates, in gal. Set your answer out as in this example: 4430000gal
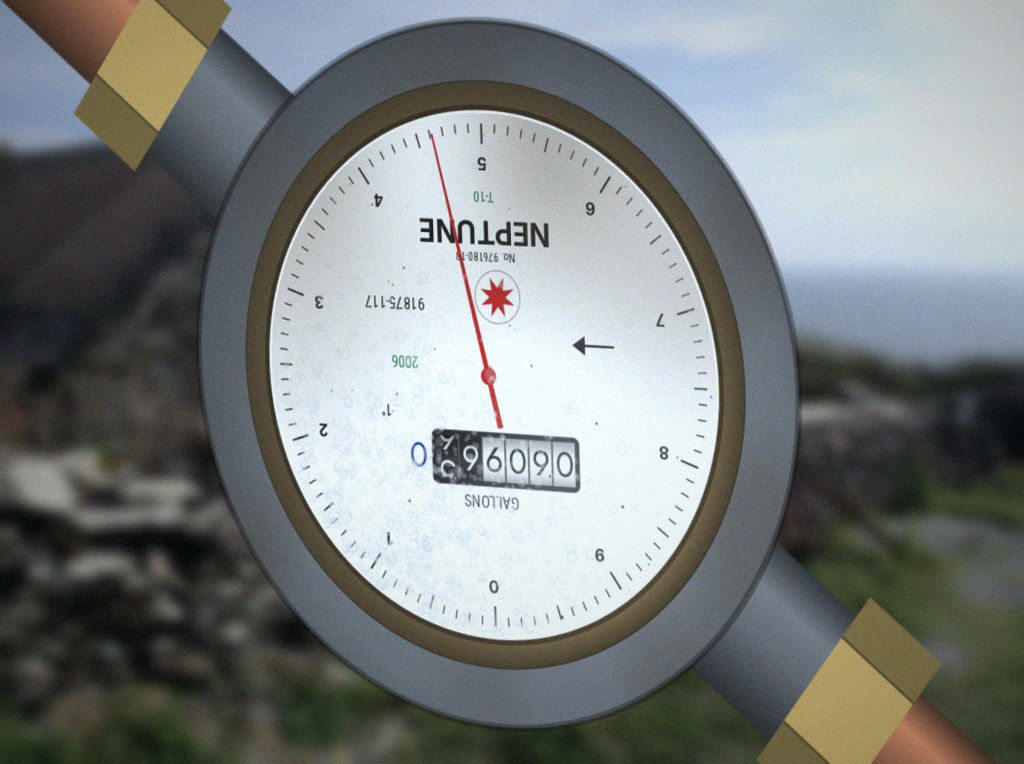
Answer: 609654.6gal
